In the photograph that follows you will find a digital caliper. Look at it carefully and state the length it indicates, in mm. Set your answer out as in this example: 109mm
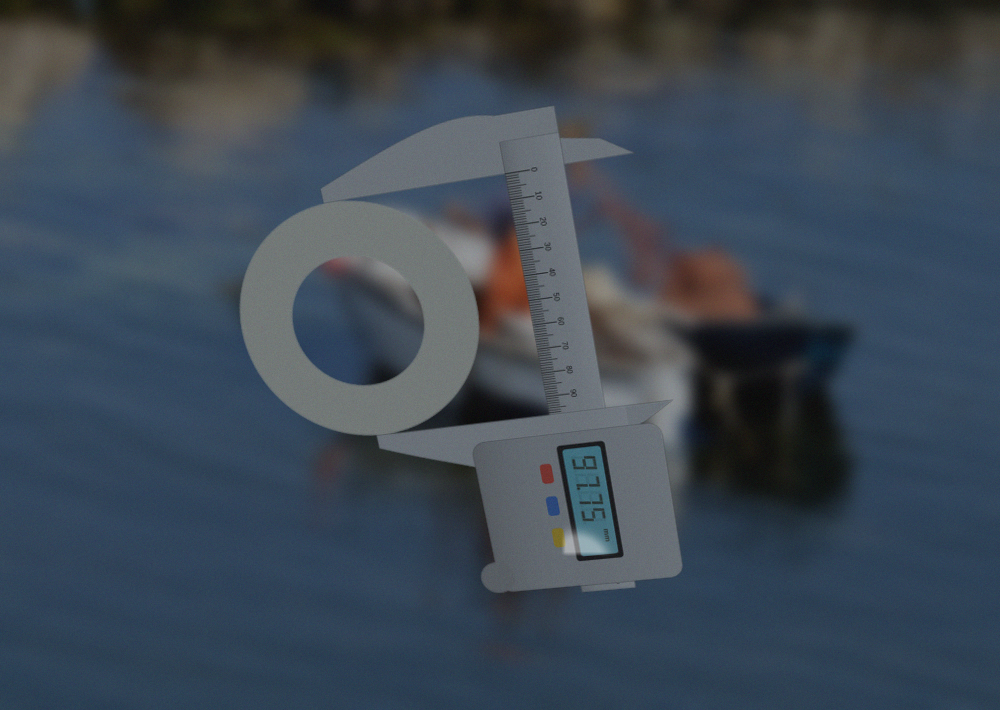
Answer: 97.75mm
